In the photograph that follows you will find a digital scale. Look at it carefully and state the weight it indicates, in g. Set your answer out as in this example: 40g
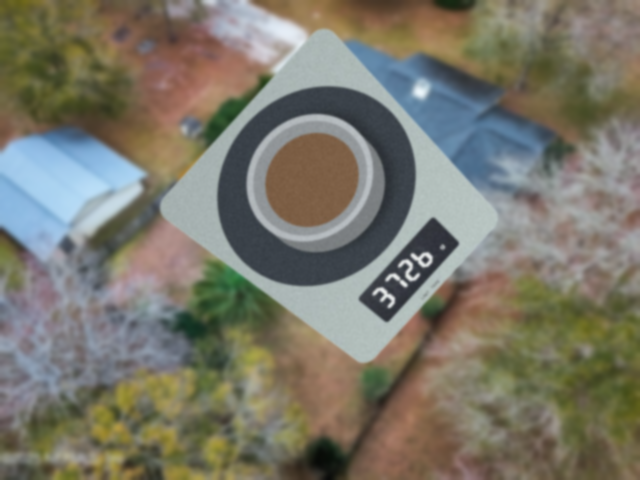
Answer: 3726g
